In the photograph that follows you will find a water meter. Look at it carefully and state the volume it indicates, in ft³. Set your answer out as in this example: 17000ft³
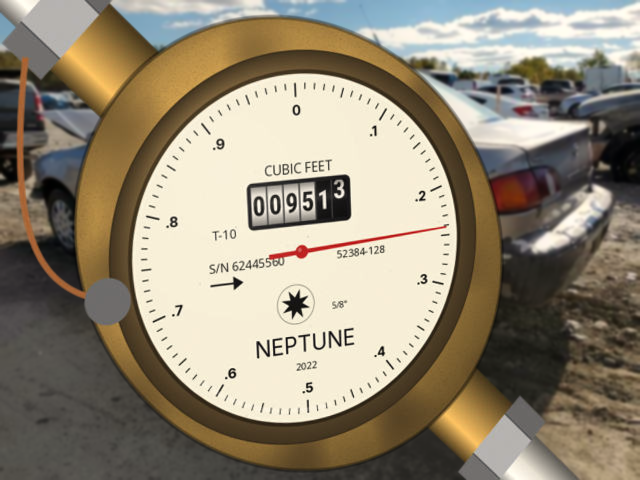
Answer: 9513.24ft³
